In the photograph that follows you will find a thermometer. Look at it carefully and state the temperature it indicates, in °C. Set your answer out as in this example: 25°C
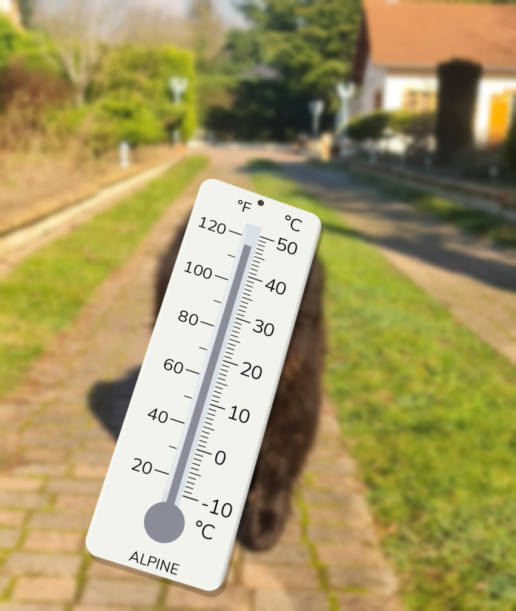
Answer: 47°C
